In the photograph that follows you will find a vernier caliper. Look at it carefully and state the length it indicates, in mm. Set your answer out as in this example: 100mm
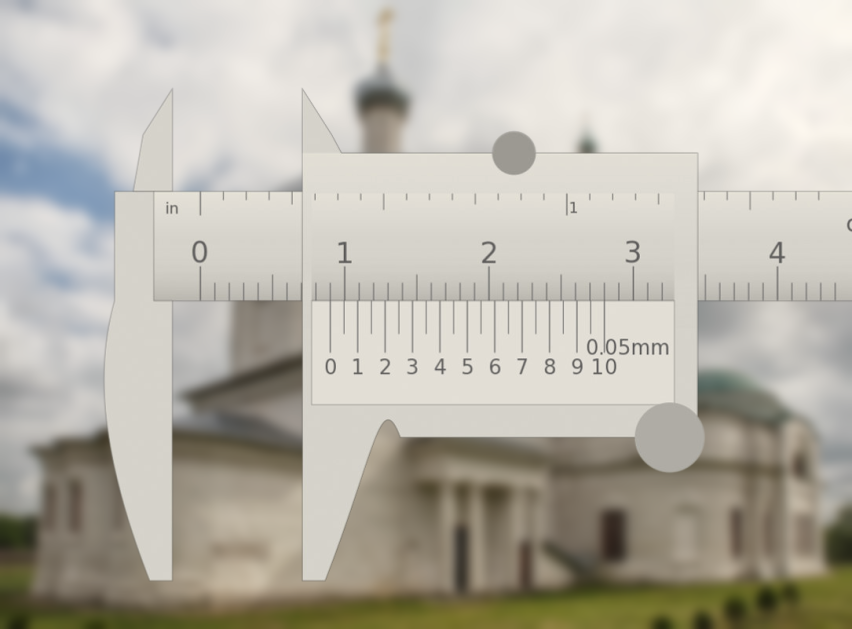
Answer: 9.0mm
